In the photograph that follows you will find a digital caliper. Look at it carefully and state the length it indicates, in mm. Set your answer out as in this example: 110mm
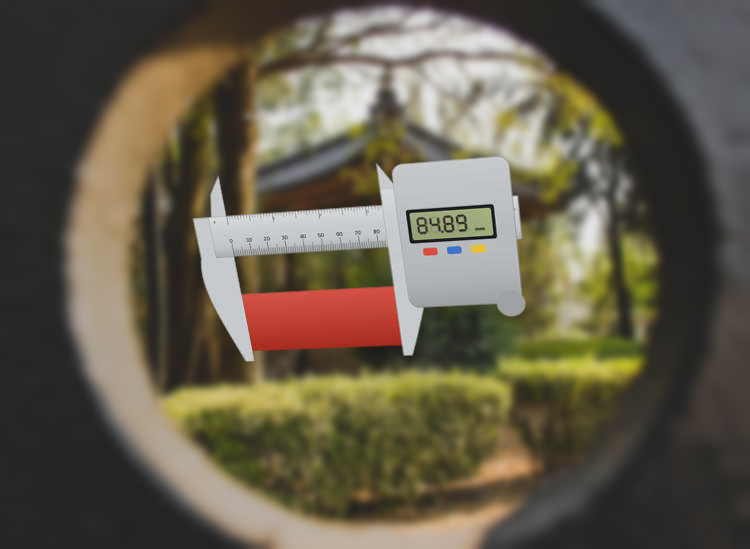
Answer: 84.89mm
